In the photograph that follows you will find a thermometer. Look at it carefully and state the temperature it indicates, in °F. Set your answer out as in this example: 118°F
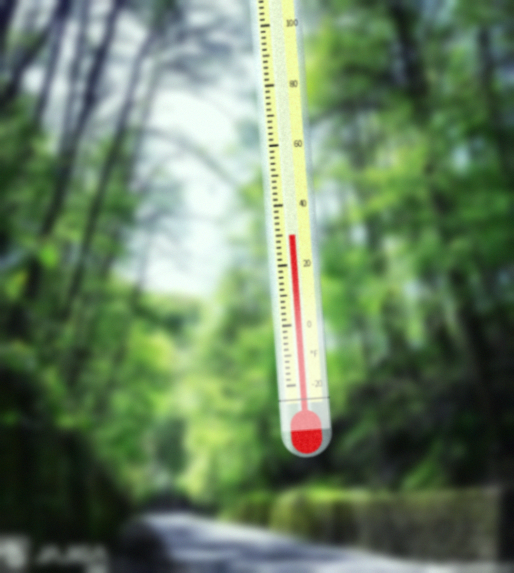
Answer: 30°F
